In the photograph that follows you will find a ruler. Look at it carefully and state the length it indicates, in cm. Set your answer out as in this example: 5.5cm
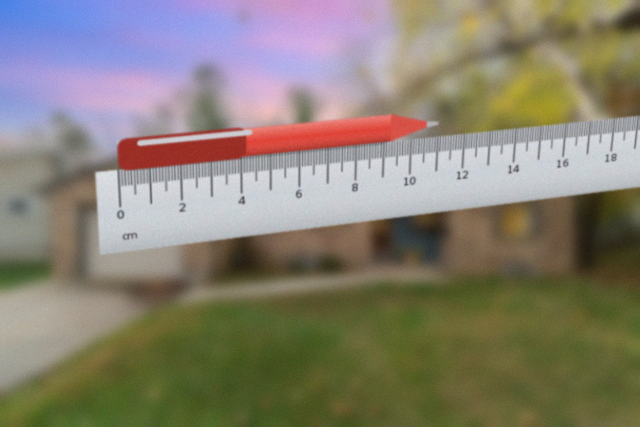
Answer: 11cm
